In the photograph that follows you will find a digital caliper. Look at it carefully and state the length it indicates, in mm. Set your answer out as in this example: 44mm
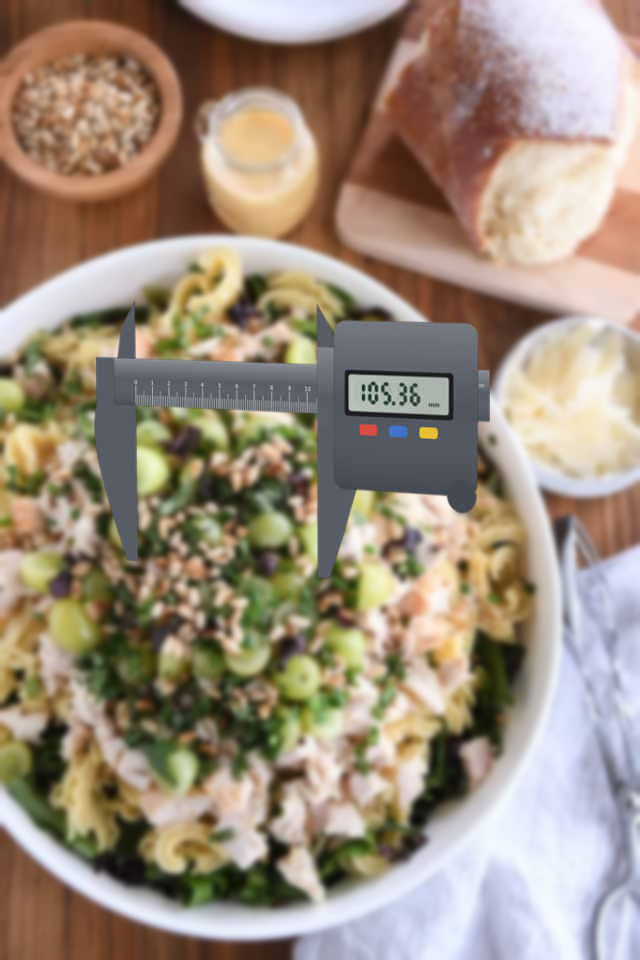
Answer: 105.36mm
